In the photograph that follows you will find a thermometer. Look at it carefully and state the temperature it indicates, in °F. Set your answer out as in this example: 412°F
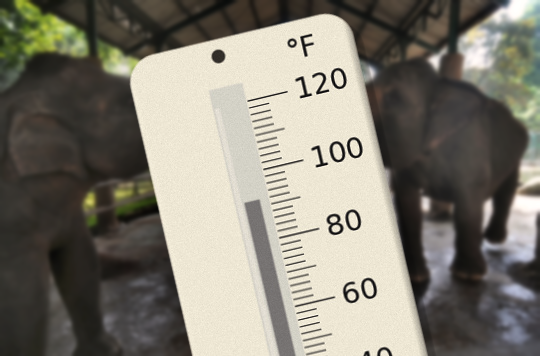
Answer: 92°F
